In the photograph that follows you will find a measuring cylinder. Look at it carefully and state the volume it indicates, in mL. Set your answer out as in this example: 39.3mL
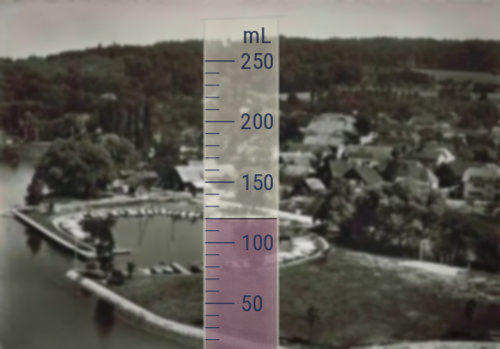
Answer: 120mL
